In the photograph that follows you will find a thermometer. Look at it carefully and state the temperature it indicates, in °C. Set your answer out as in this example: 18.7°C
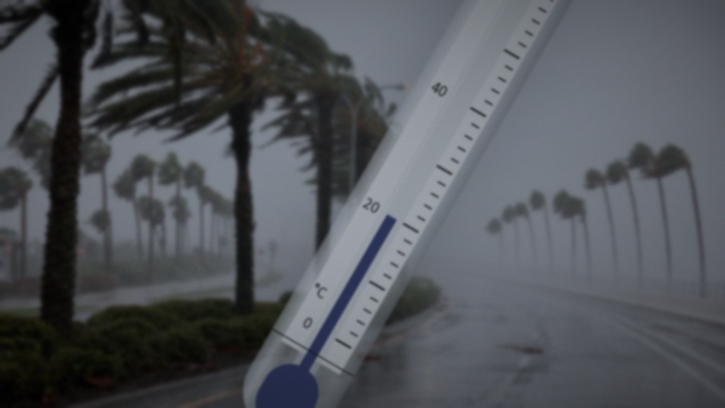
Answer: 20°C
